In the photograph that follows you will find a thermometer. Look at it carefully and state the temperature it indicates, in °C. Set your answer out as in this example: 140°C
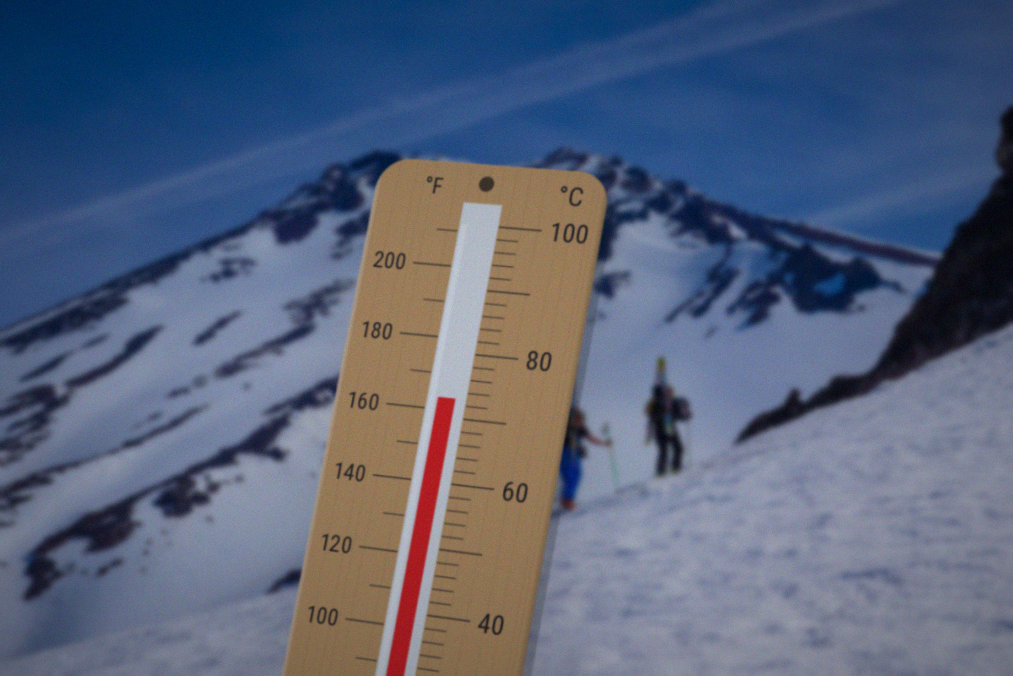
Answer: 73°C
